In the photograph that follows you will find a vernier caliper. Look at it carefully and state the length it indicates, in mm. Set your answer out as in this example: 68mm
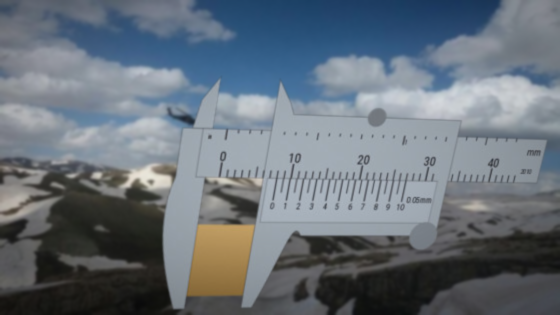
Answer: 8.0mm
